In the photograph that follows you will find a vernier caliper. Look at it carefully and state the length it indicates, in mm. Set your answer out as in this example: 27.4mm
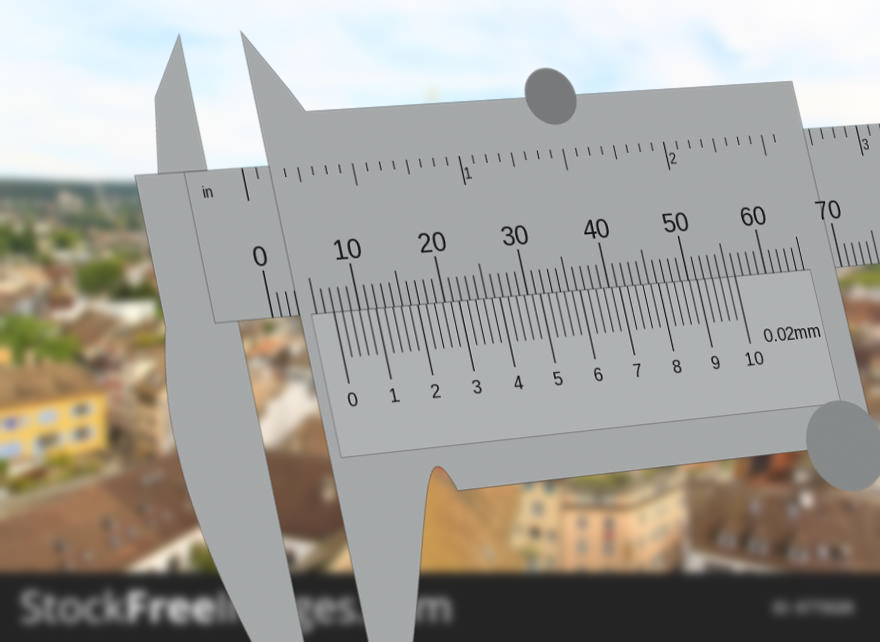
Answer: 7.0mm
